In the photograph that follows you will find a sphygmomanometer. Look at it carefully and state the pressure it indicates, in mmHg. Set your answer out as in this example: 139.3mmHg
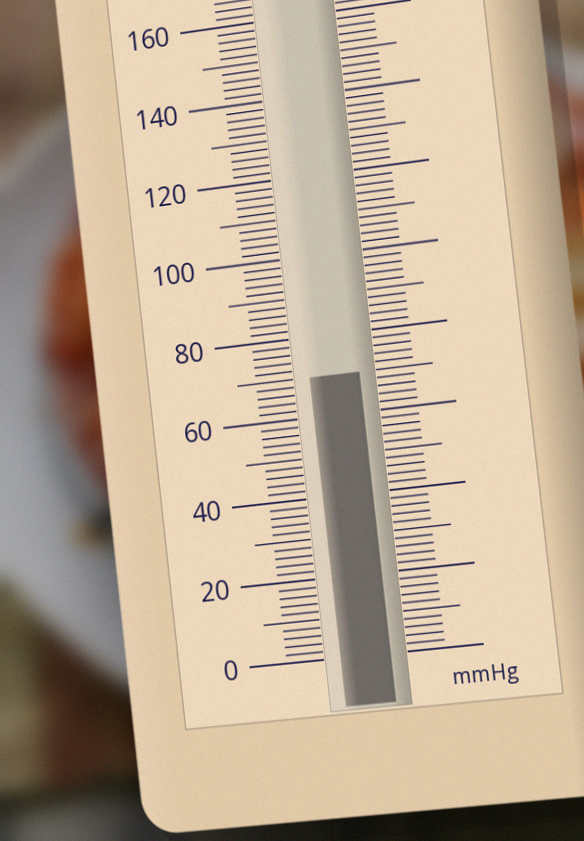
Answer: 70mmHg
